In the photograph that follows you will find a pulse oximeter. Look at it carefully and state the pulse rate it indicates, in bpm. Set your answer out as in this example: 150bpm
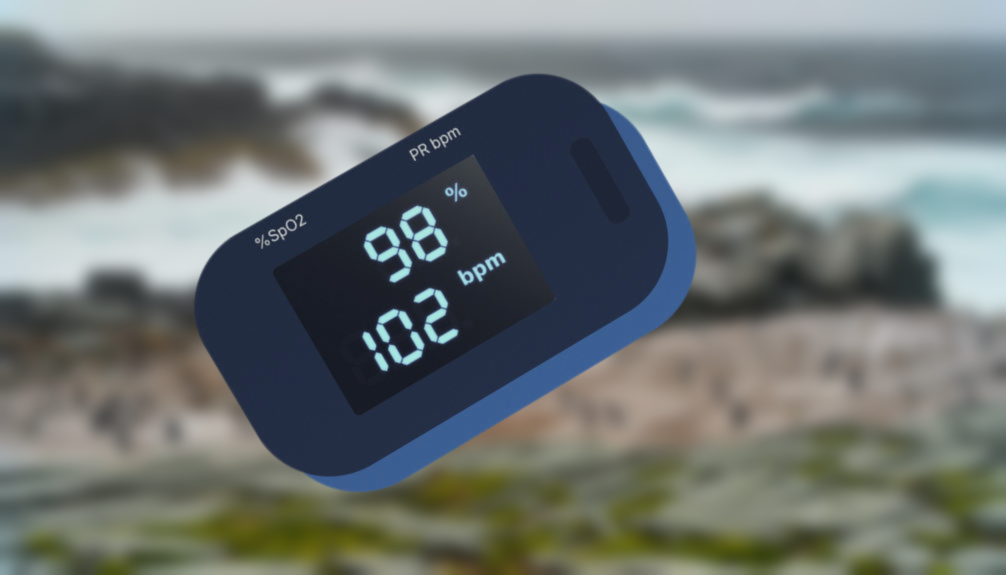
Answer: 102bpm
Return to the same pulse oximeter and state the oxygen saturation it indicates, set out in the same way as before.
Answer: 98%
